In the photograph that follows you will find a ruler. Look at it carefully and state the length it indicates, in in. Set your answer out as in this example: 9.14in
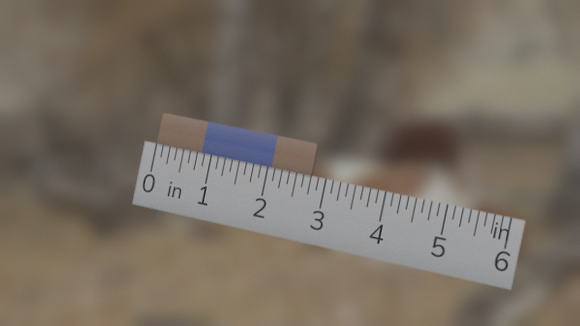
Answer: 2.75in
